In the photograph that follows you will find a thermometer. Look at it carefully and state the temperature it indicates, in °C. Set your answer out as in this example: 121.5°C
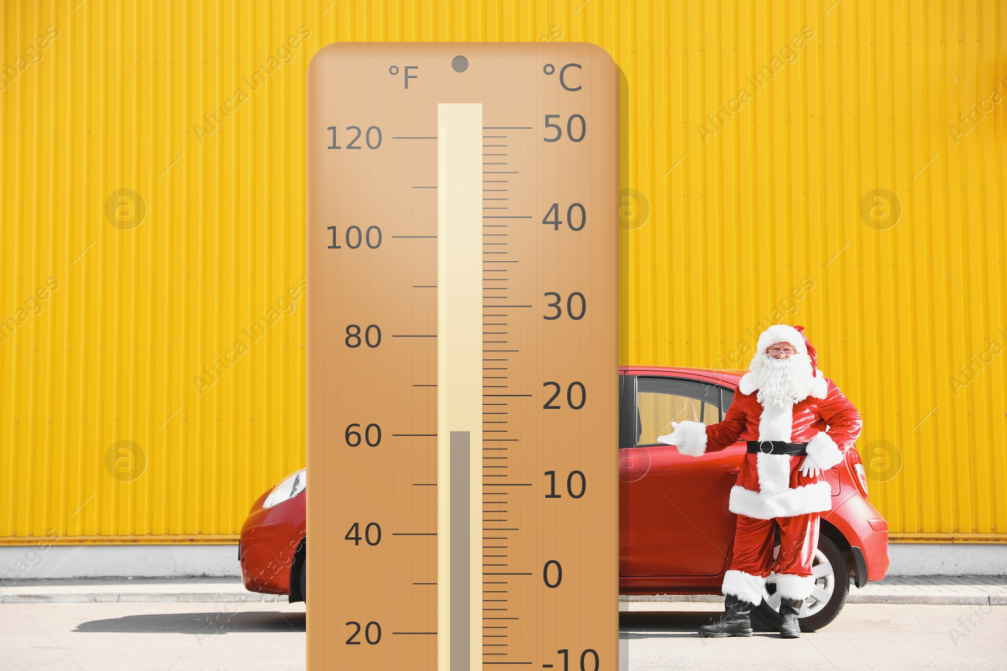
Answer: 16°C
